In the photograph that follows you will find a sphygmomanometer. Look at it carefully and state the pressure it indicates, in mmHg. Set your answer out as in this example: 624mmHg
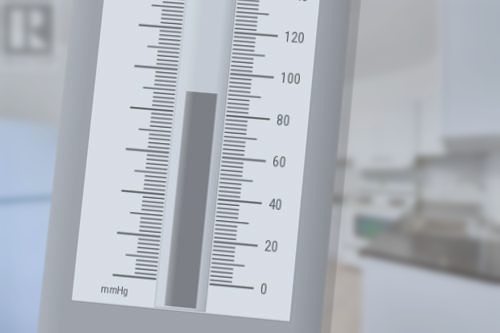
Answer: 90mmHg
